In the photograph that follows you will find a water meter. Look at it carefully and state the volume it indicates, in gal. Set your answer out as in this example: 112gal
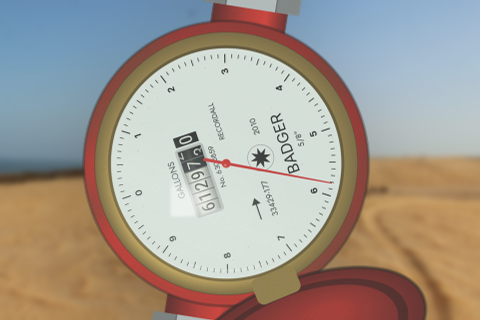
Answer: 6129725.8gal
